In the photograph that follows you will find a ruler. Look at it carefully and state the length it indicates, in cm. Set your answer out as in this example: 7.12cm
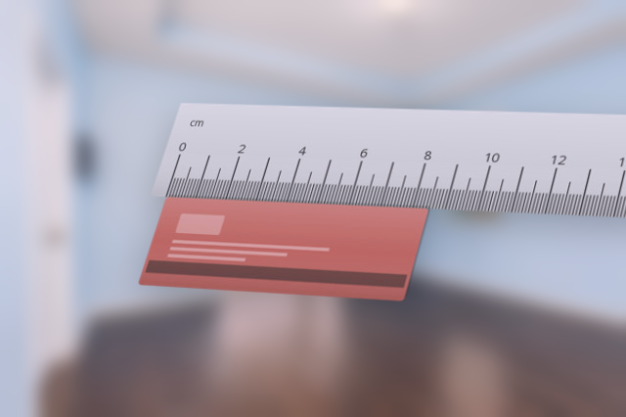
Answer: 8.5cm
